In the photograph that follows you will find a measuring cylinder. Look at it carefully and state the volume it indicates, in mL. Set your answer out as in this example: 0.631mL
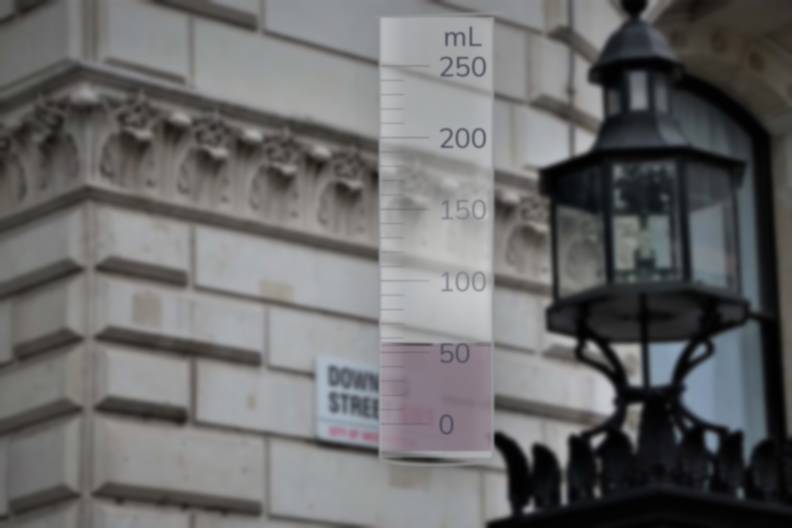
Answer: 55mL
